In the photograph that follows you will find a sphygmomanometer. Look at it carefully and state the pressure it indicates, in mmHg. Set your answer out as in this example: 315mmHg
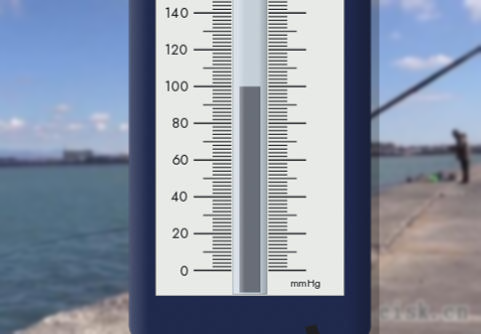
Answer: 100mmHg
